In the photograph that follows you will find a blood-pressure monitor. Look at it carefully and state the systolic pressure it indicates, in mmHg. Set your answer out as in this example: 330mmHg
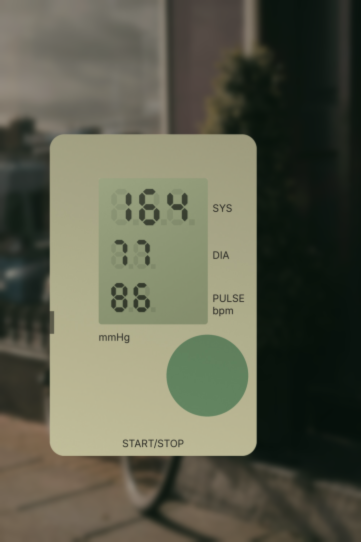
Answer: 164mmHg
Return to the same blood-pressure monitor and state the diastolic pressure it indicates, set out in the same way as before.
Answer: 77mmHg
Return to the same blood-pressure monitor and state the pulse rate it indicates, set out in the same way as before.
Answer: 86bpm
